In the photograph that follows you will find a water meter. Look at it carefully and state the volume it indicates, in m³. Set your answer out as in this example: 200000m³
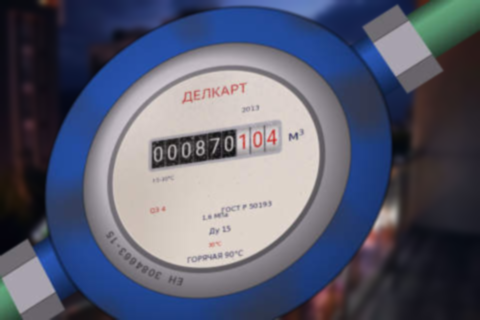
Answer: 870.104m³
